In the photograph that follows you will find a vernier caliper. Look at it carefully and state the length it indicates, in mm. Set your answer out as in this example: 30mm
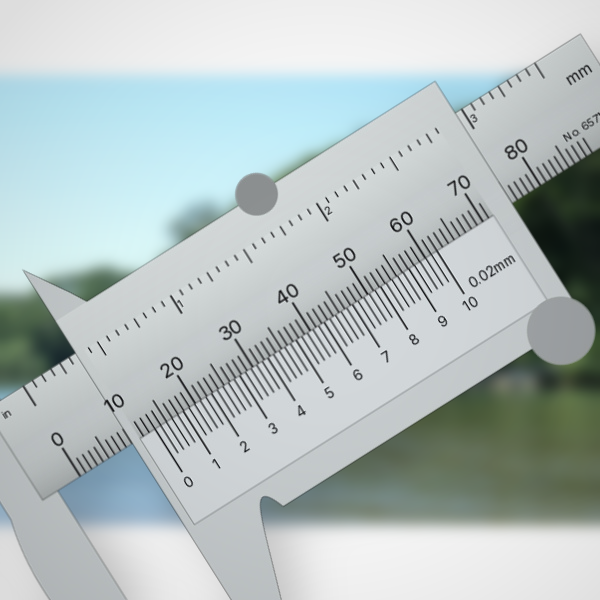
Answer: 13.0mm
